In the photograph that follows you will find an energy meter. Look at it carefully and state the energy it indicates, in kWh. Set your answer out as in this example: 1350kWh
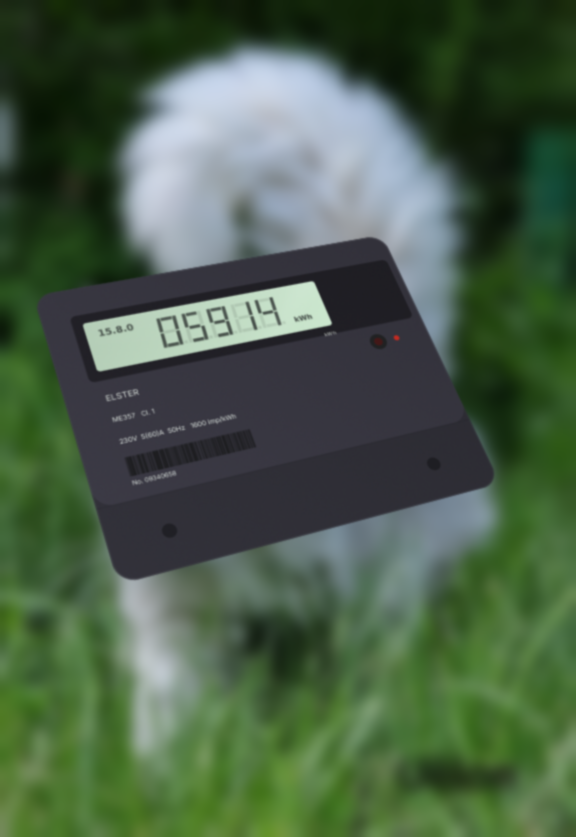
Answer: 5914kWh
